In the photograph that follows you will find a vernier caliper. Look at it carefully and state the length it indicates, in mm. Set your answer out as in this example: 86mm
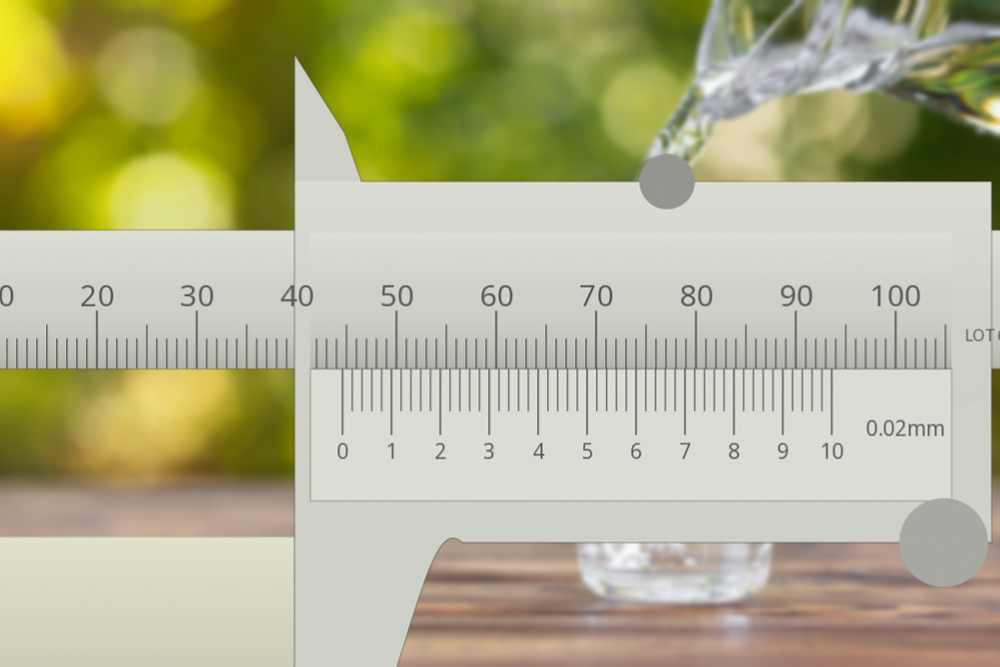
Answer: 44.6mm
